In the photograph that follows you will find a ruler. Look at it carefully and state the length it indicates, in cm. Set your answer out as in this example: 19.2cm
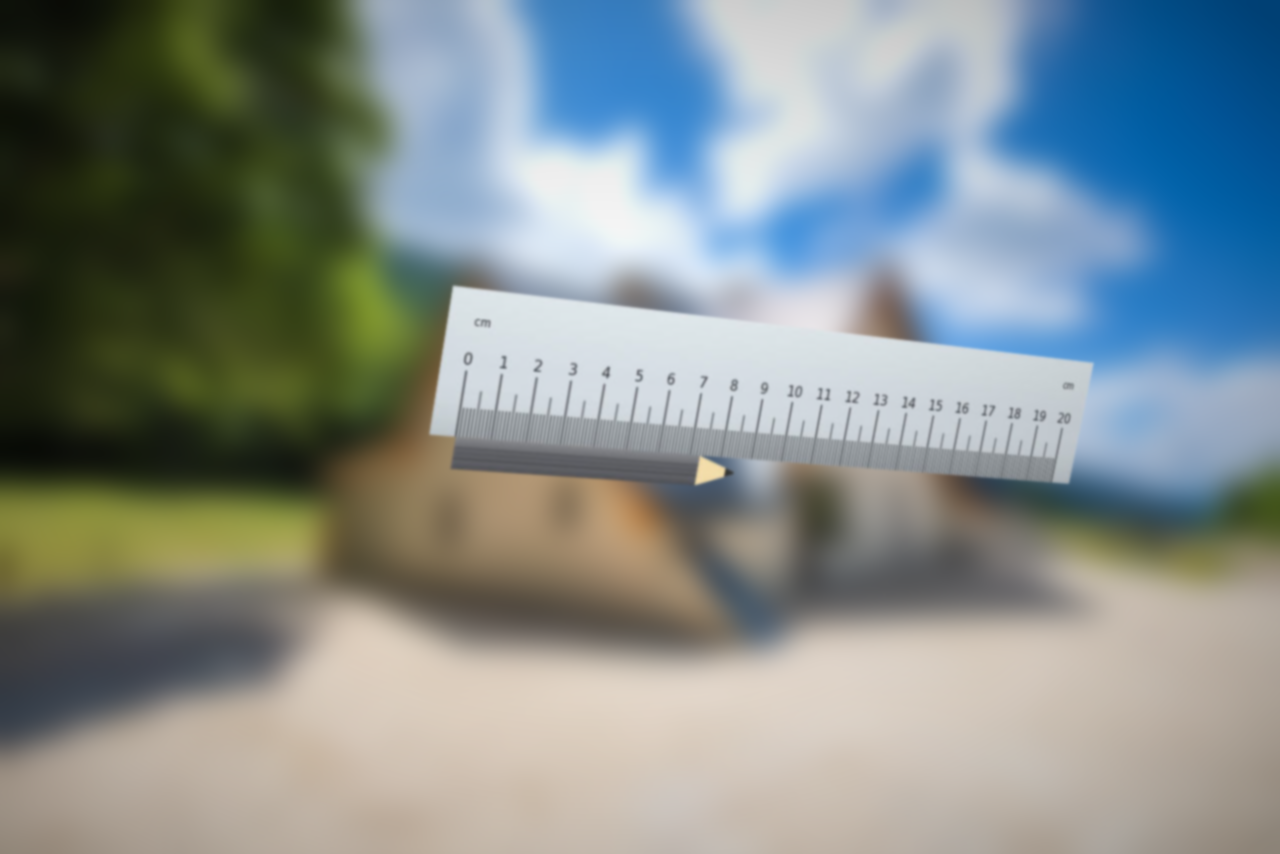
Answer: 8.5cm
